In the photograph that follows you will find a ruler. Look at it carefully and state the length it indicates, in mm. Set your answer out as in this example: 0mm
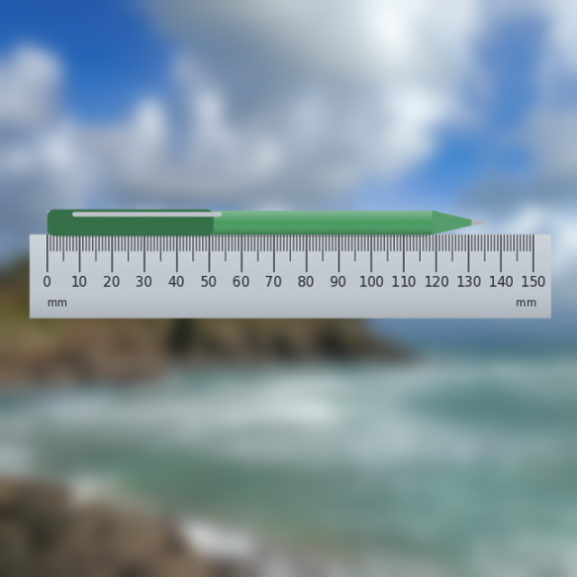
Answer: 135mm
